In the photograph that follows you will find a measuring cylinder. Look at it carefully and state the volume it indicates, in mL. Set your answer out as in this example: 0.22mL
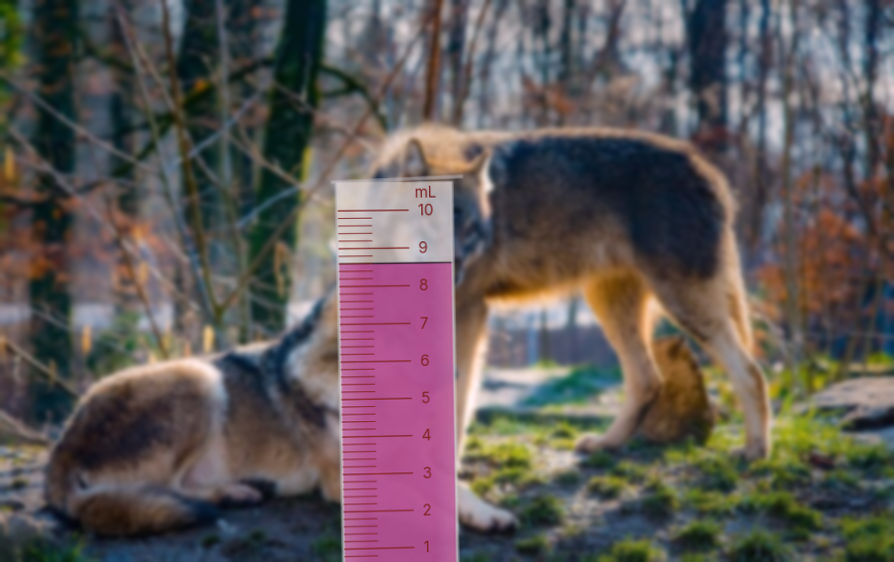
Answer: 8.6mL
